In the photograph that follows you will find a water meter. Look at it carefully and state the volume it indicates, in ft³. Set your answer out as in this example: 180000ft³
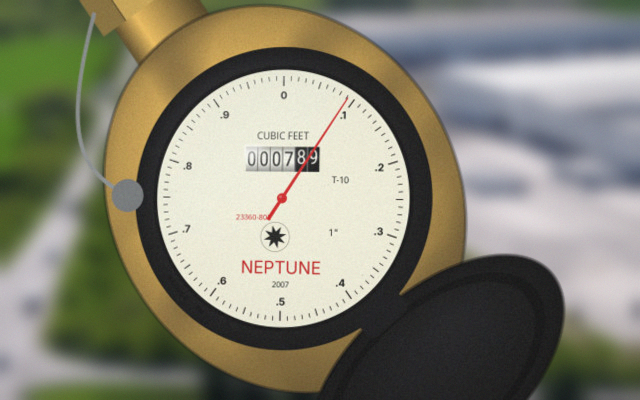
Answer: 789.09ft³
